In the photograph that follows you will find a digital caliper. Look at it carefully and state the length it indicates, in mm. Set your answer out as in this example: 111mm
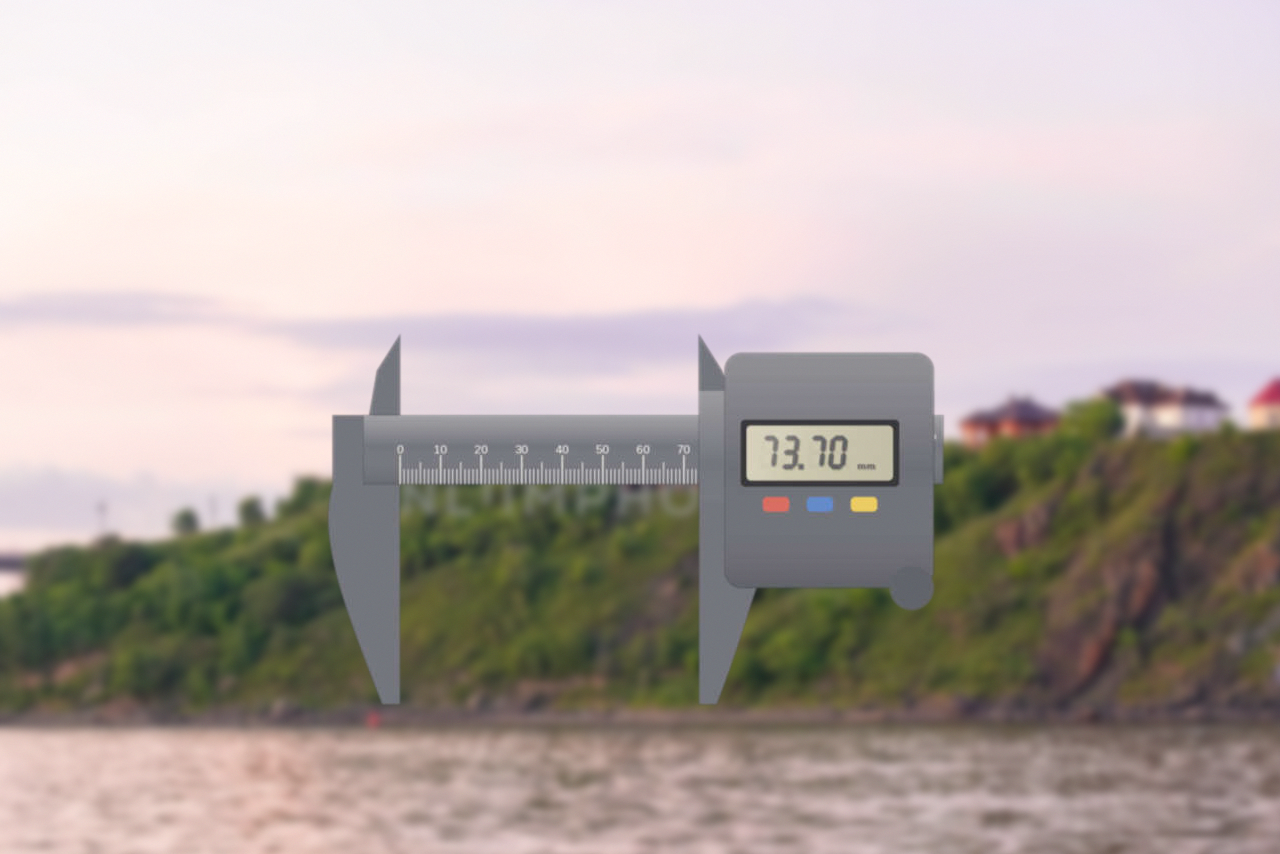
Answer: 73.70mm
